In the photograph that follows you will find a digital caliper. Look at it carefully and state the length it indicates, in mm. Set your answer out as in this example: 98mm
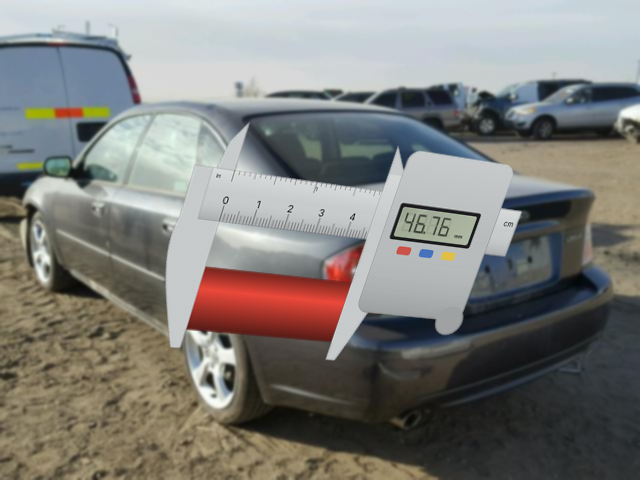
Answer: 46.76mm
